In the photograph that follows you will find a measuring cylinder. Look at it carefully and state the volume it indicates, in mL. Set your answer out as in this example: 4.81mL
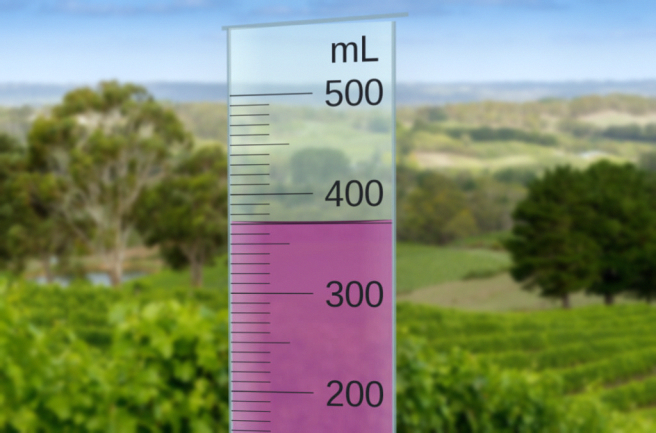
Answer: 370mL
